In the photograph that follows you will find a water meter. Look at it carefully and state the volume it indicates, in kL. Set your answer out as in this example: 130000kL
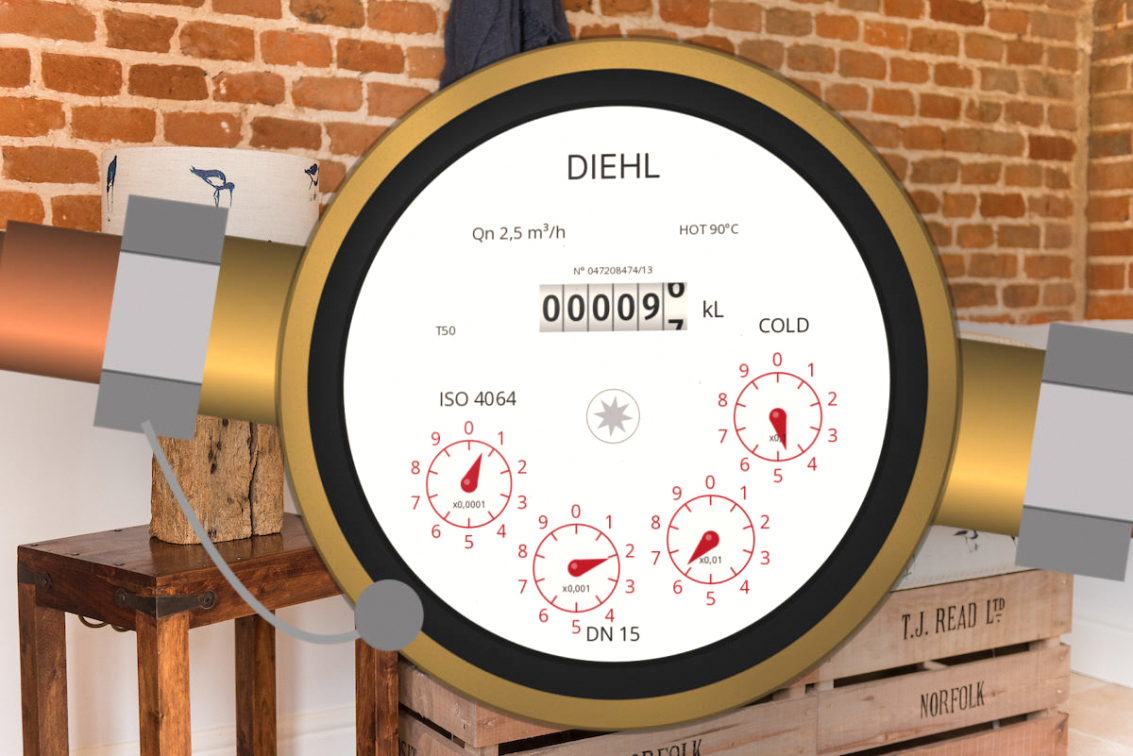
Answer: 96.4620kL
